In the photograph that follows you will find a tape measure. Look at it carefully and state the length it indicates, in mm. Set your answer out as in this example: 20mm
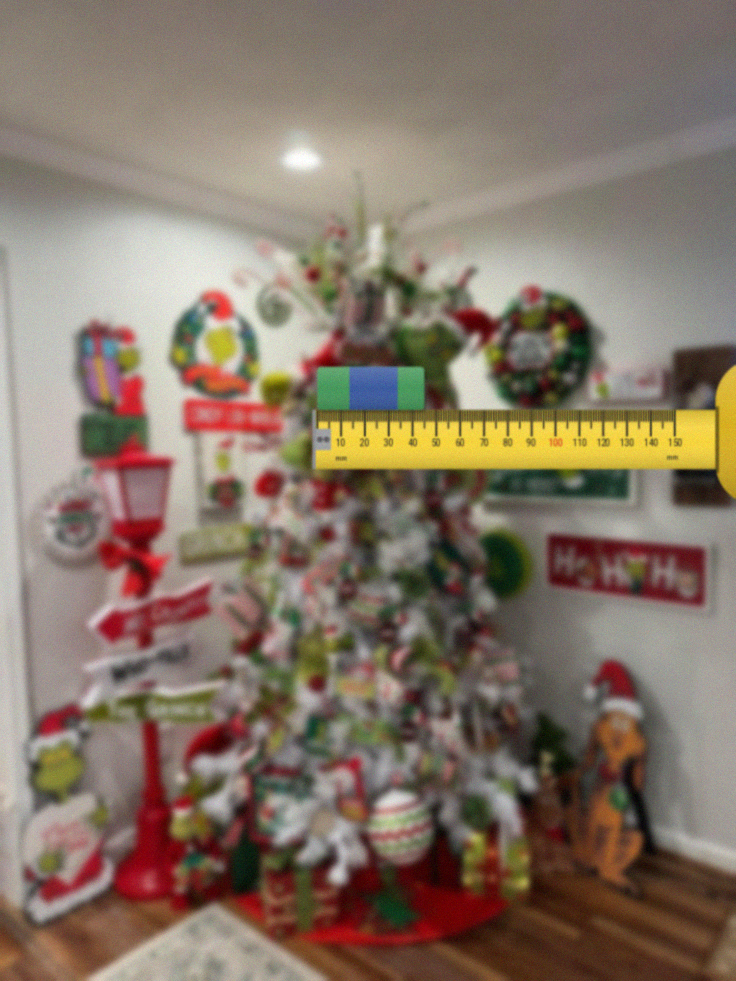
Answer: 45mm
